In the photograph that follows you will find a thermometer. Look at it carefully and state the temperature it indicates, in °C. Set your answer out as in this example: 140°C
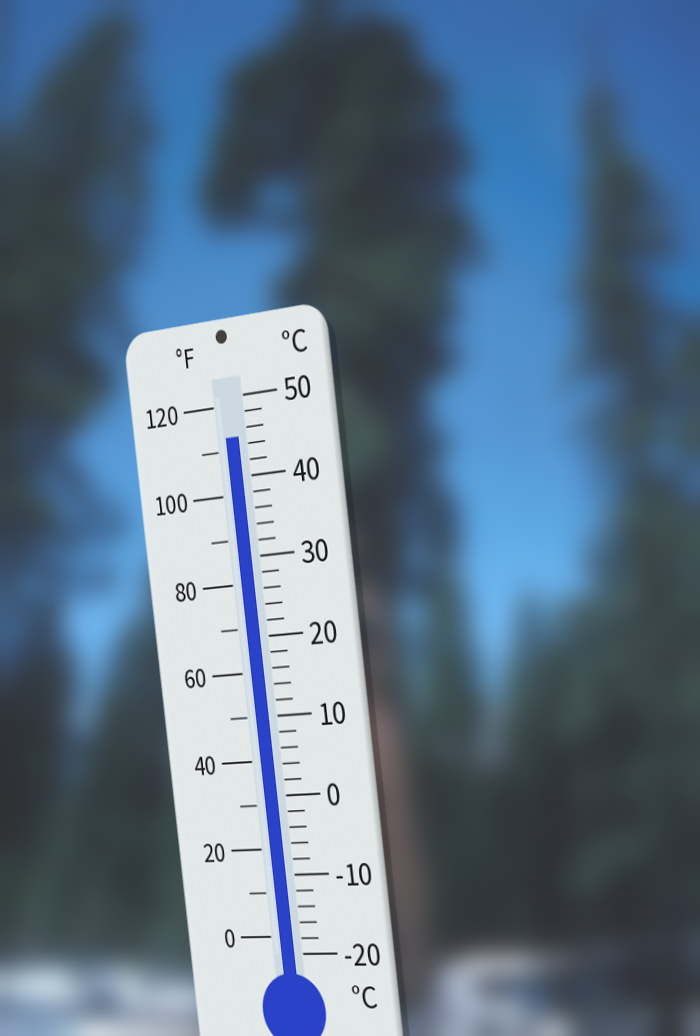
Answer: 45°C
